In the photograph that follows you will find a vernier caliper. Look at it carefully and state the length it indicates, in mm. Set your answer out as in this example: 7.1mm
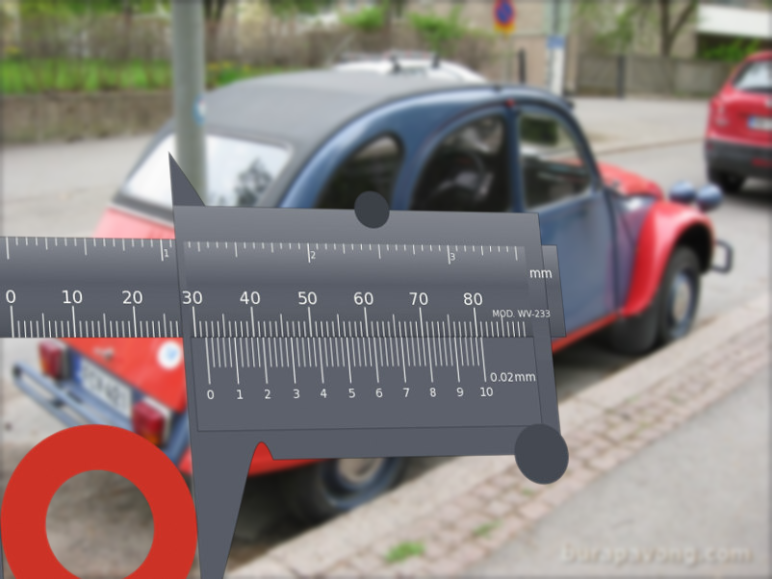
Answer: 31.8mm
